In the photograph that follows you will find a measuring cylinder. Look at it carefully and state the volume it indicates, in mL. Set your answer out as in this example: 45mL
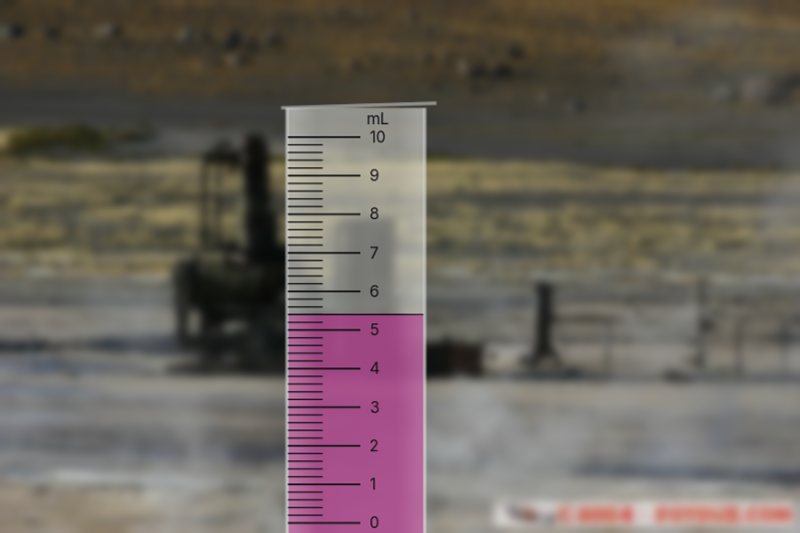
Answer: 5.4mL
